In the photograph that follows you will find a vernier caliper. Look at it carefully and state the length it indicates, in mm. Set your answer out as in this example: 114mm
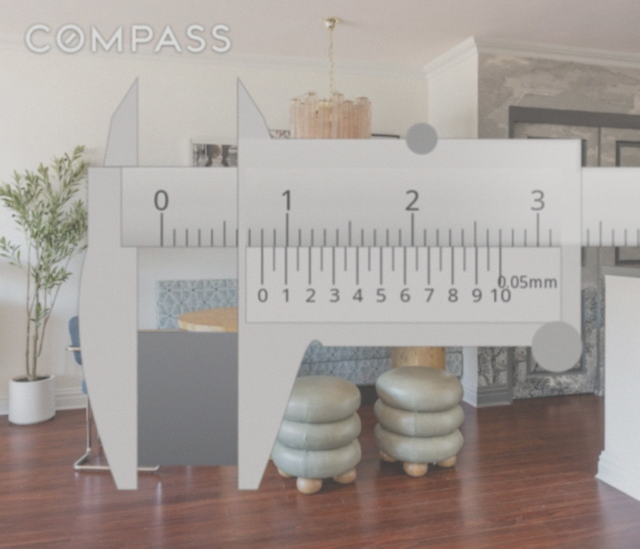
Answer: 8.0mm
